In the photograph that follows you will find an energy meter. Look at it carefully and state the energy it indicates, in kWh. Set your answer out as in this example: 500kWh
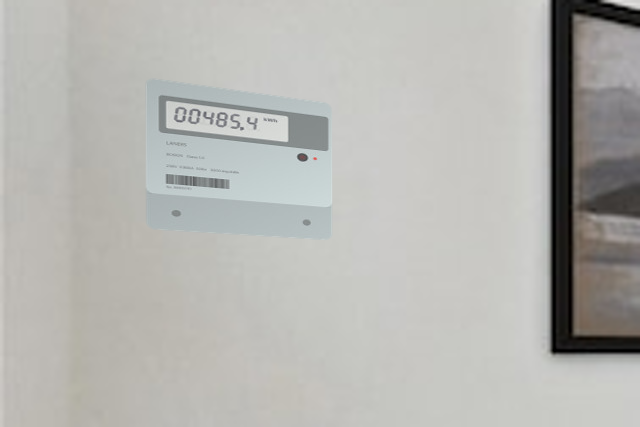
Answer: 485.4kWh
